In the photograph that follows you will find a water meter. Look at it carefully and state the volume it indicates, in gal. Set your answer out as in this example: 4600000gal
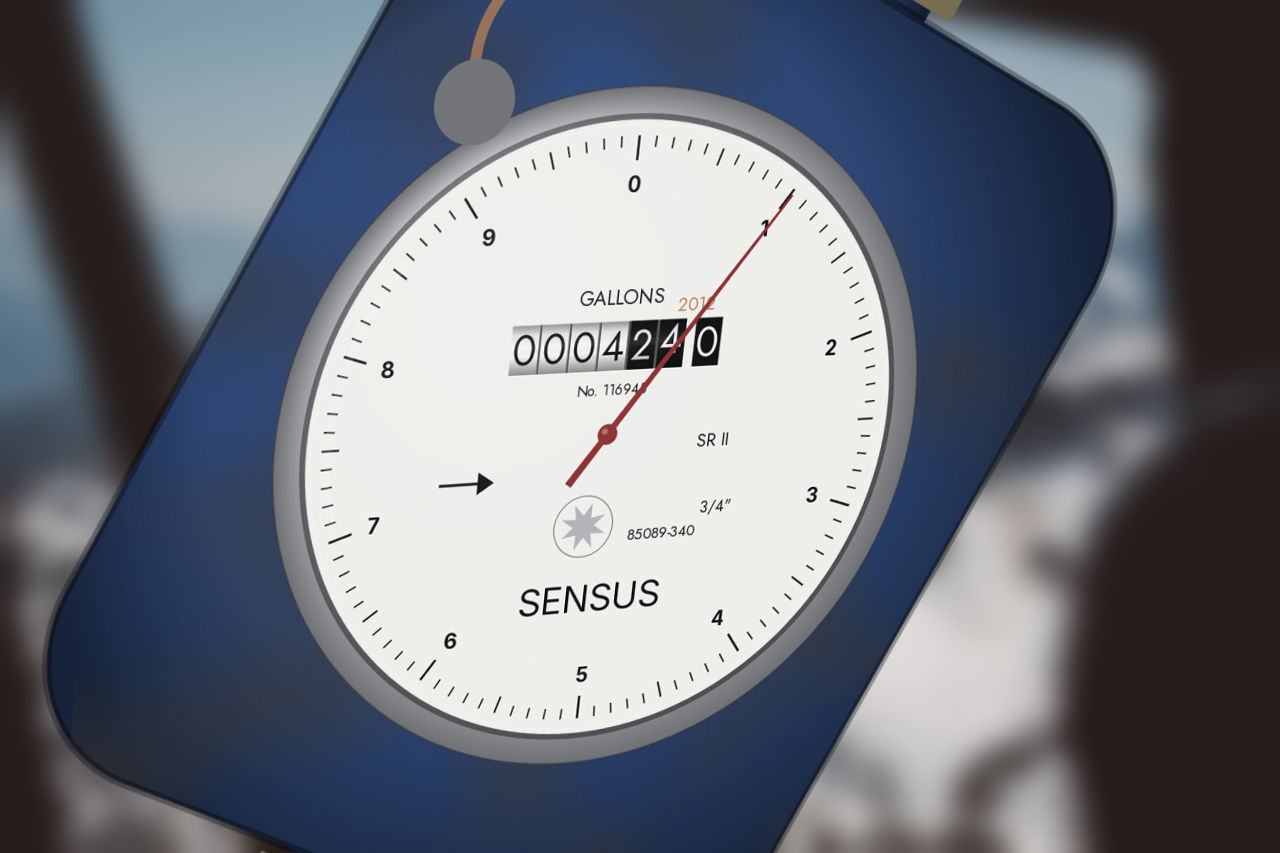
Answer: 4241.0gal
